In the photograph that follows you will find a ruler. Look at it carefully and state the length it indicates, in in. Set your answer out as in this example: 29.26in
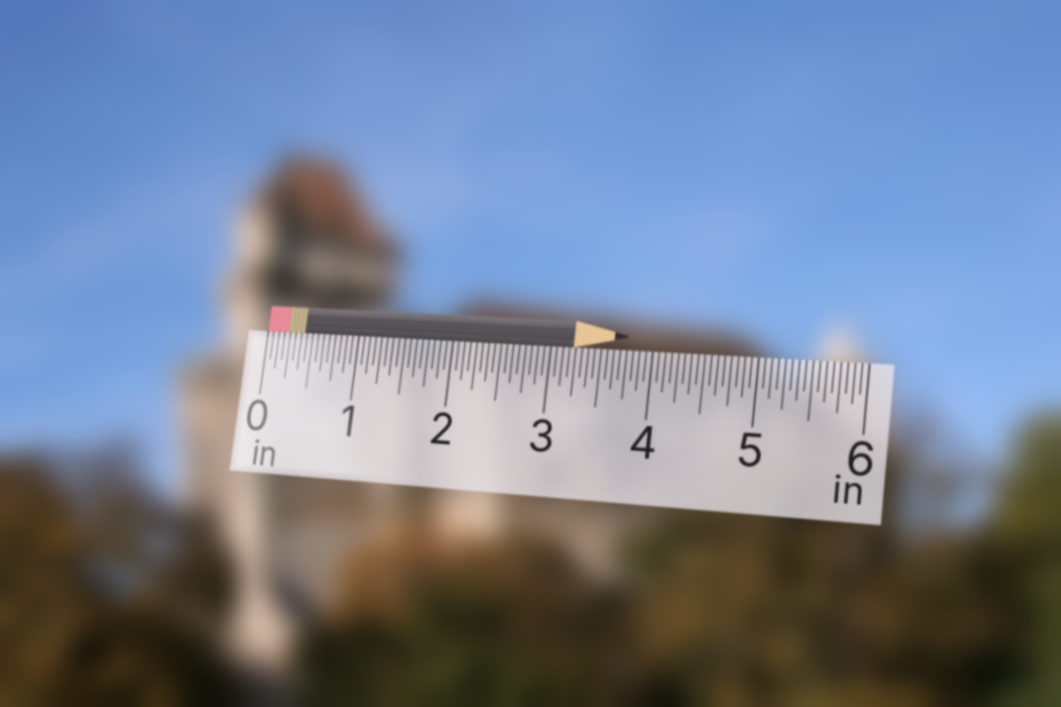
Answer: 3.75in
